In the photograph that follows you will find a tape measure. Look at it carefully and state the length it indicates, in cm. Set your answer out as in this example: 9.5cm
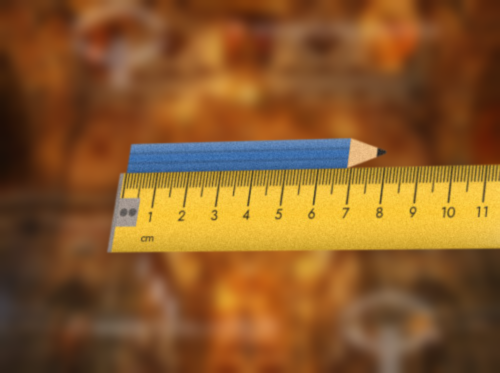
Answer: 8cm
